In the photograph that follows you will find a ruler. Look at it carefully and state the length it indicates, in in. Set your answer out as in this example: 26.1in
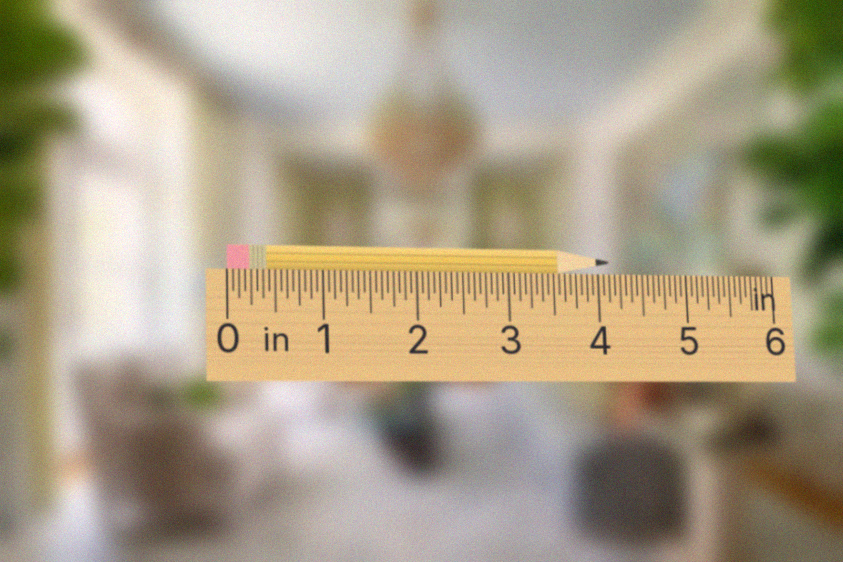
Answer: 4.125in
